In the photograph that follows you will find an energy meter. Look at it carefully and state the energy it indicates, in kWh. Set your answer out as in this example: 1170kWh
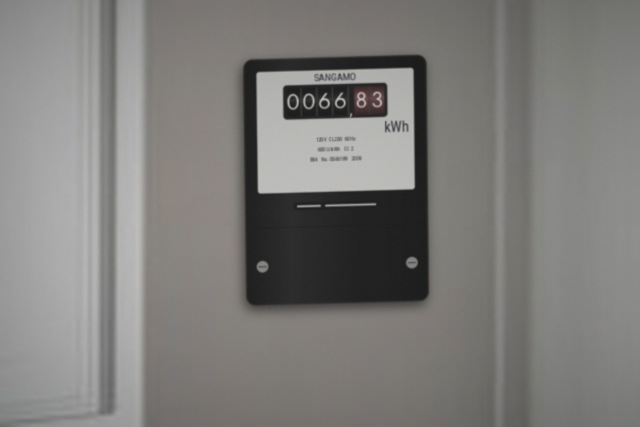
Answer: 66.83kWh
